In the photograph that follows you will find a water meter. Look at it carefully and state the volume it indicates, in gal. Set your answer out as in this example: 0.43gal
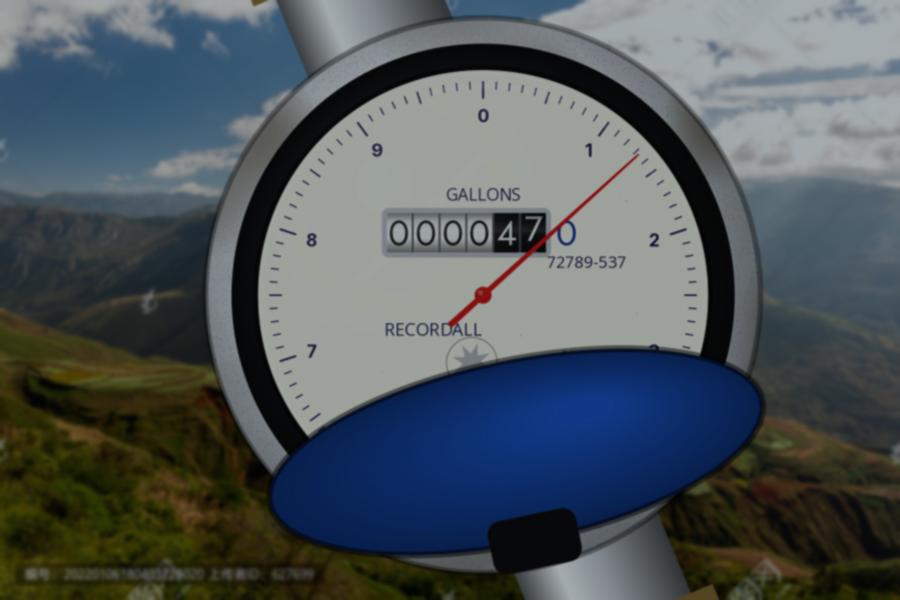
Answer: 471.3gal
